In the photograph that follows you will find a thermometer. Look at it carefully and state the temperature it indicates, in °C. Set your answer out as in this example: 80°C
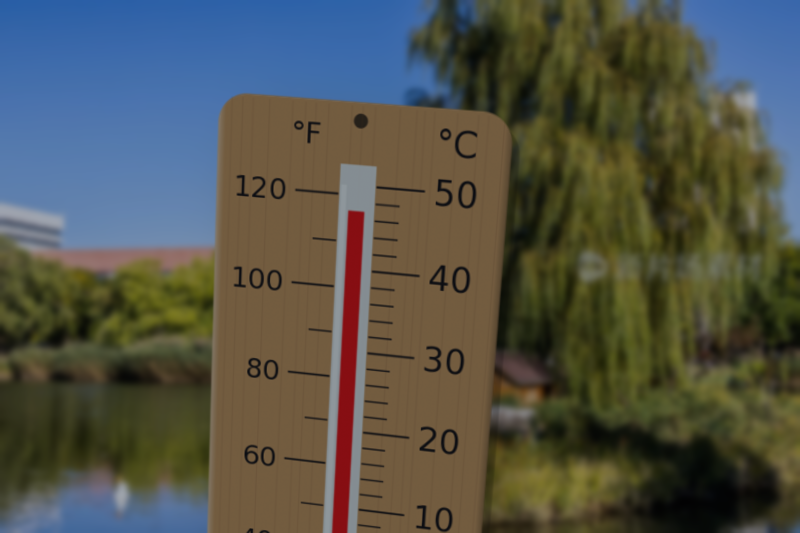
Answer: 47°C
